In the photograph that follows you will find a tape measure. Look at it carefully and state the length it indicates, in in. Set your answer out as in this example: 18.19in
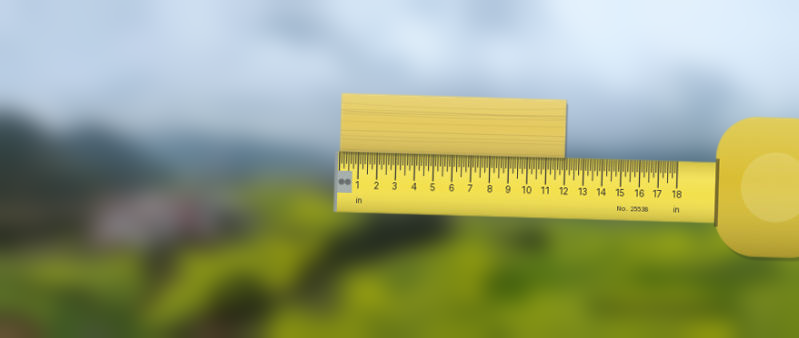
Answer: 12in
